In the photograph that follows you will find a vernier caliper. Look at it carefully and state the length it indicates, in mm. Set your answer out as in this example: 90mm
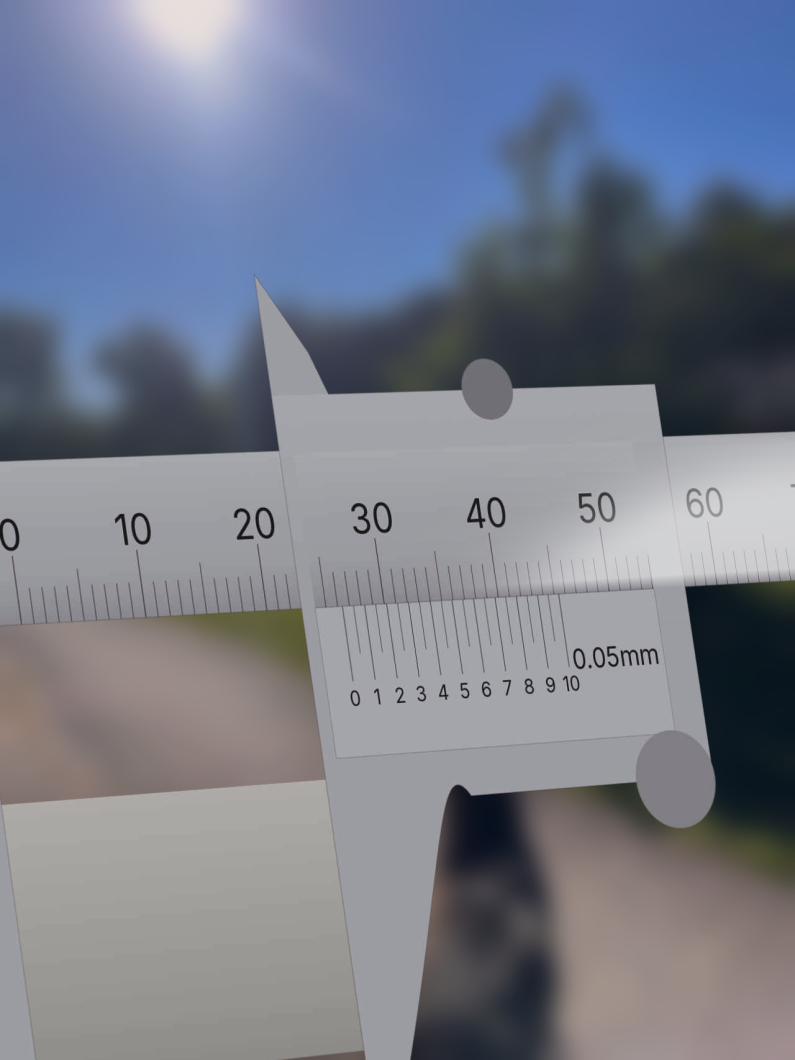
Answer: 26.4mm
